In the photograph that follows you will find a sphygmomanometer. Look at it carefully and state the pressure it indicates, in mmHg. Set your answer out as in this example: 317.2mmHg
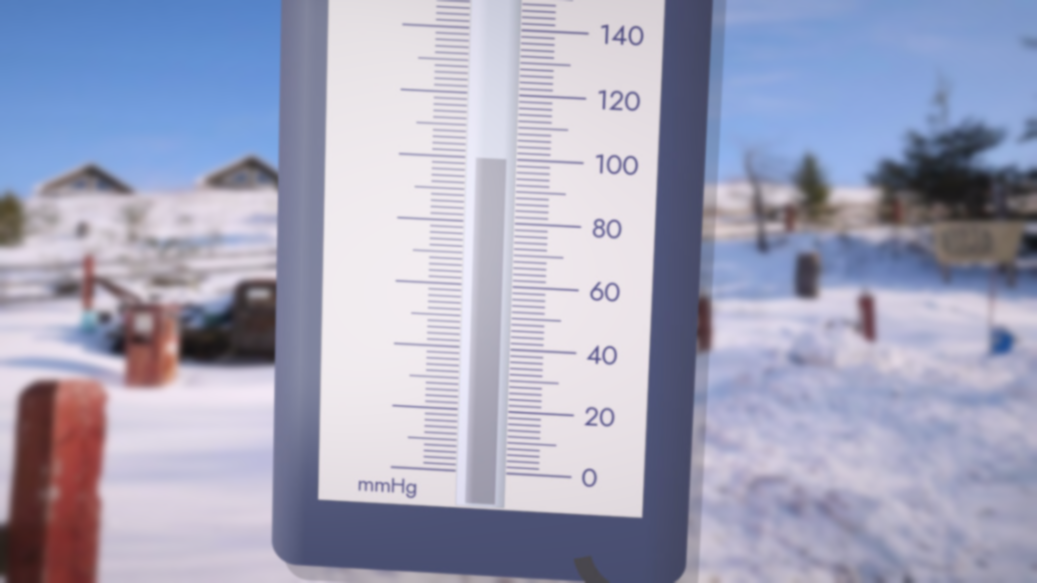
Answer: 100mmHg
